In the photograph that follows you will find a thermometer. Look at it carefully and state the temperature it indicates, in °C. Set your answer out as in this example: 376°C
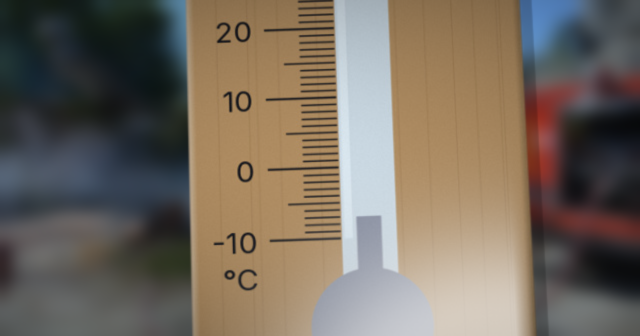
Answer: -7°C
